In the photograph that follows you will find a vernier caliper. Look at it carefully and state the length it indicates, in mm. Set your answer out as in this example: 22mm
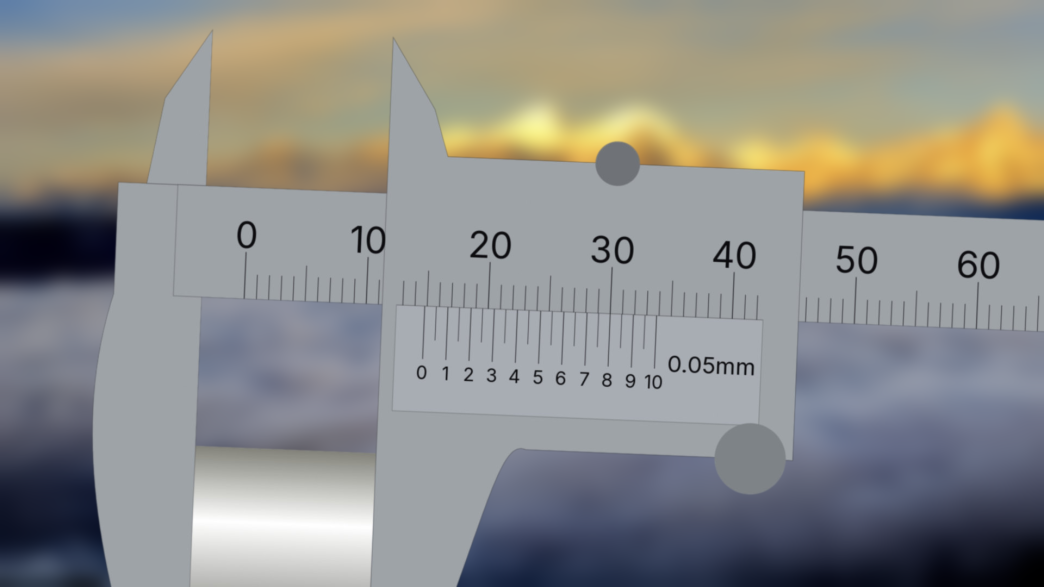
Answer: 14.8mm
